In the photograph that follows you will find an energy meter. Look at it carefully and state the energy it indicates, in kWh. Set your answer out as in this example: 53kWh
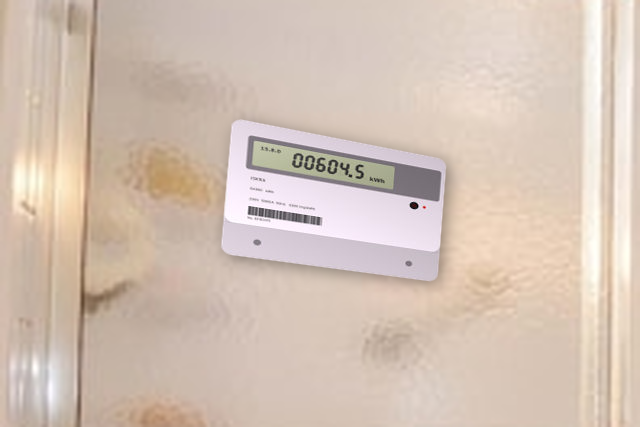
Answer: 604.5kWh
